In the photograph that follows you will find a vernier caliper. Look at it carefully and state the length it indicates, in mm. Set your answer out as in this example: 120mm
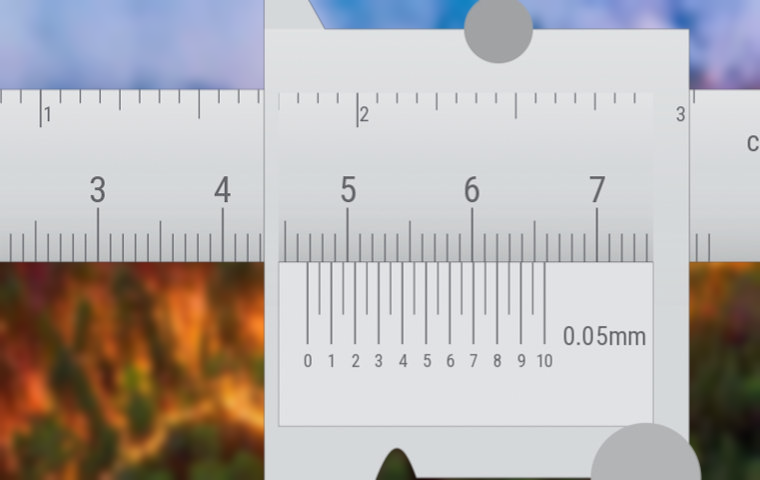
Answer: 46.8mm
